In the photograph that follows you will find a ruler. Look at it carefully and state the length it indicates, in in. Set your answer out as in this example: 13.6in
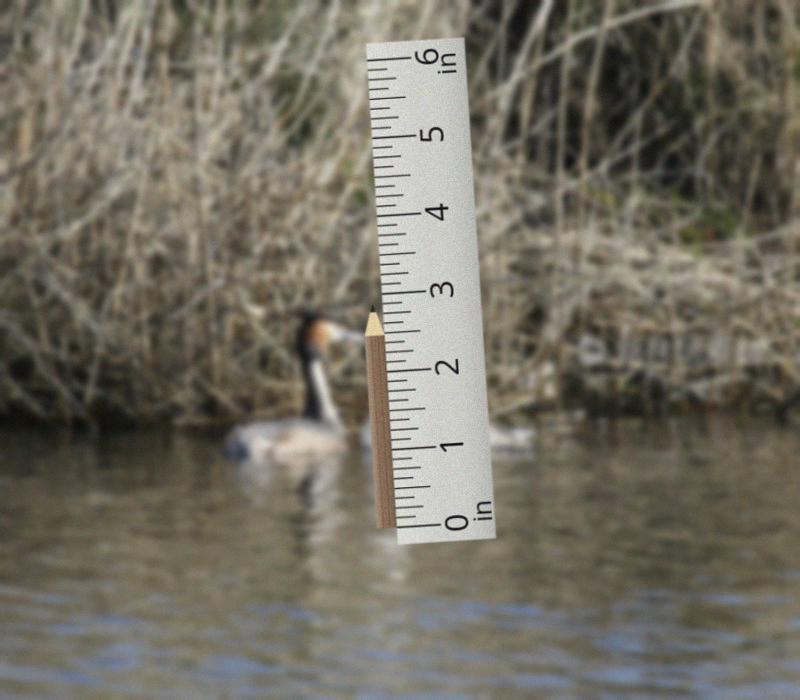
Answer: 2.875in
